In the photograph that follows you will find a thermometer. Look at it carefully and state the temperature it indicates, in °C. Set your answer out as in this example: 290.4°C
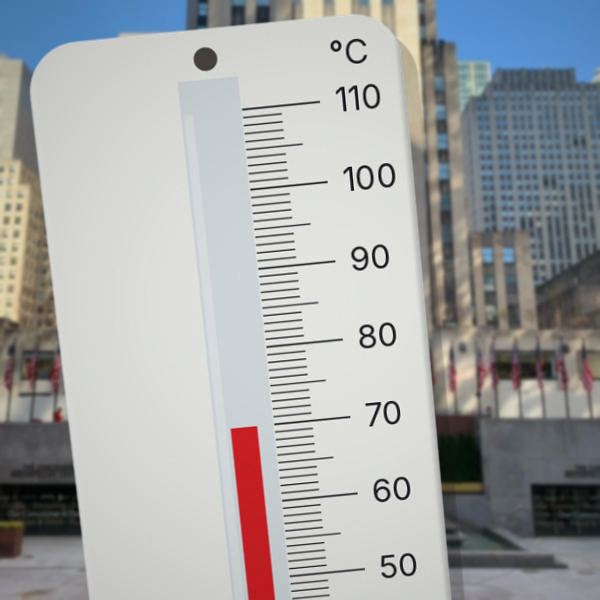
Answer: 70°C
